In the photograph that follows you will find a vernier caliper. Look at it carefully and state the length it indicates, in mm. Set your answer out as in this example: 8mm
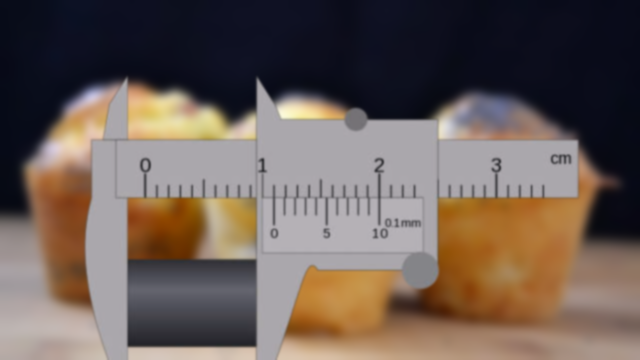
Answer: 11.0mm
